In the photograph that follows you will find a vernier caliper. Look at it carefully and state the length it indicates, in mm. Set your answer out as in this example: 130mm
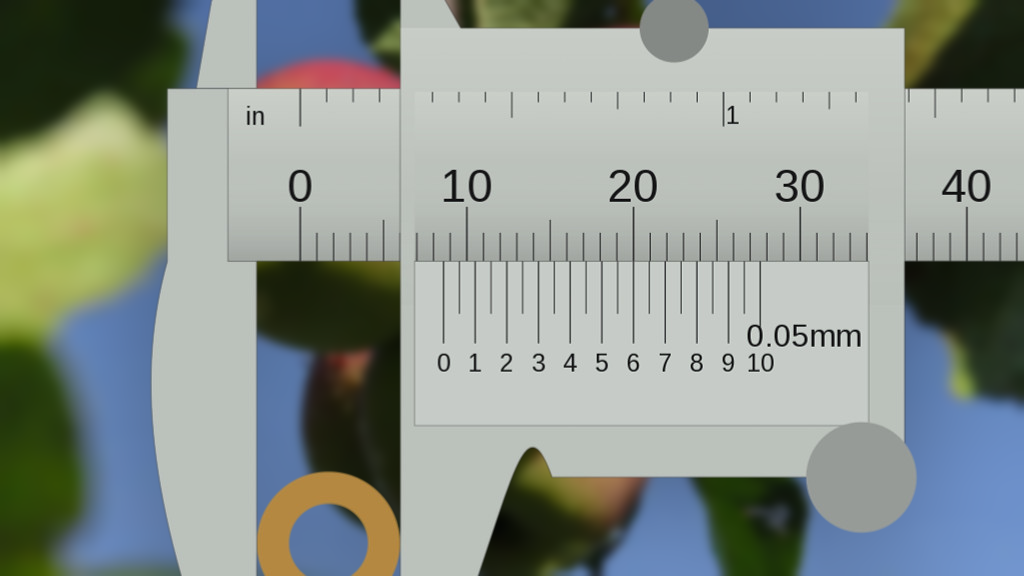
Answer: 8.6mm
